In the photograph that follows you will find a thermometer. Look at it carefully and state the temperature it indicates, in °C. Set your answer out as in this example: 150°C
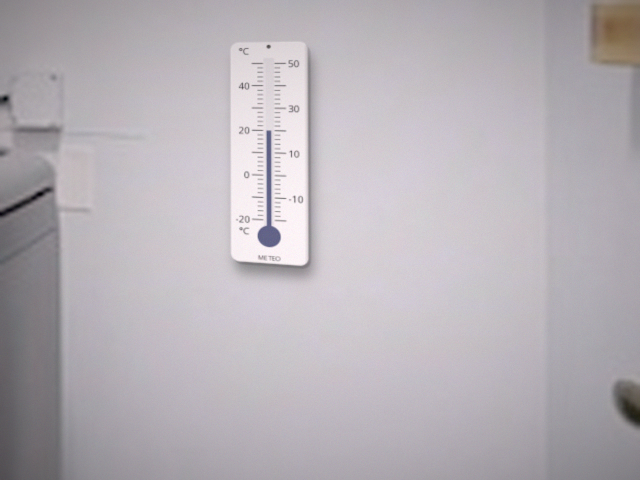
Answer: 20°C
